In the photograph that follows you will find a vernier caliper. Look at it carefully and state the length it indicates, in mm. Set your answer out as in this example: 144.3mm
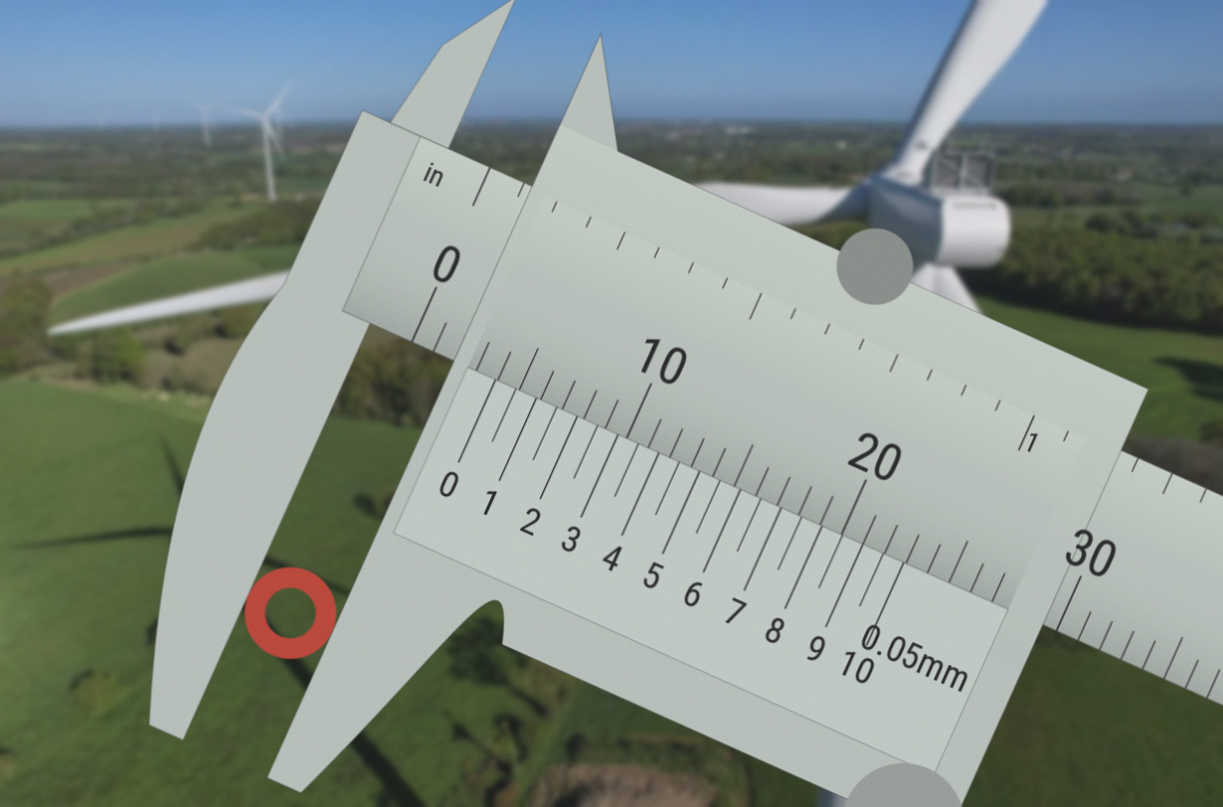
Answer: 3.90mm
